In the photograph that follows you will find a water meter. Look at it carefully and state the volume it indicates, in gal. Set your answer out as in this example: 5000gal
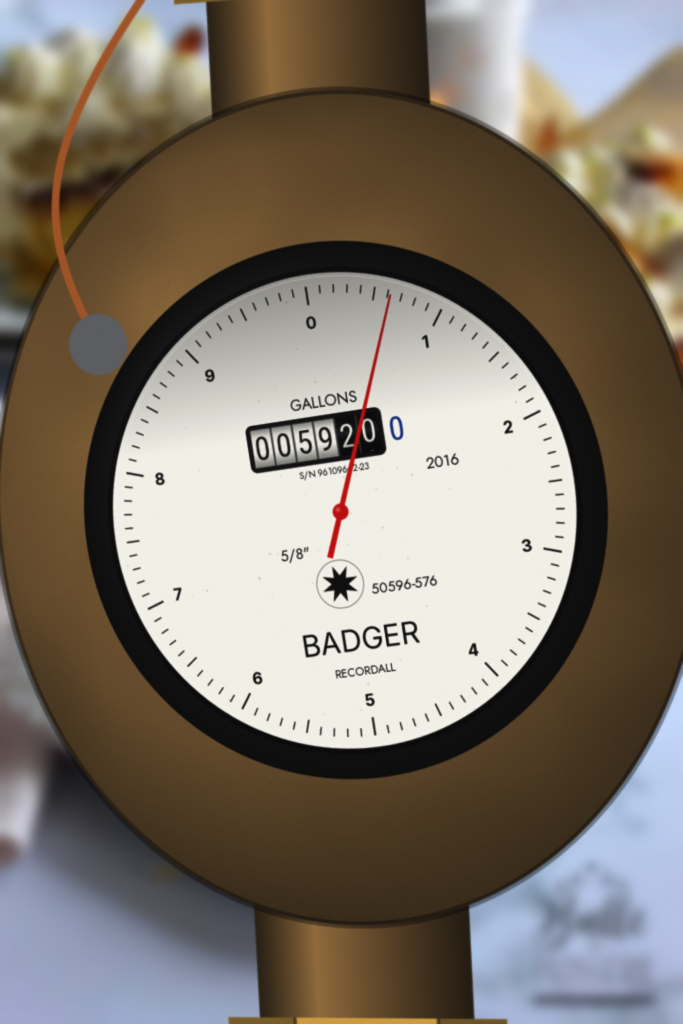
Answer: 59200.6gal
